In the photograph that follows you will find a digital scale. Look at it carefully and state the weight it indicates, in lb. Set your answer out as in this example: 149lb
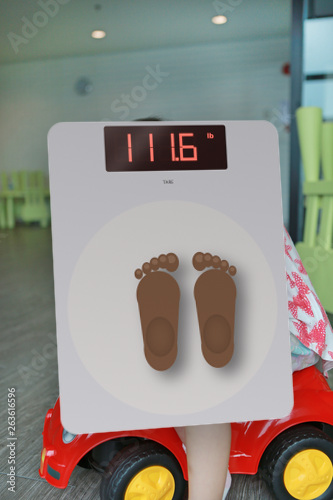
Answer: 111.6lb
